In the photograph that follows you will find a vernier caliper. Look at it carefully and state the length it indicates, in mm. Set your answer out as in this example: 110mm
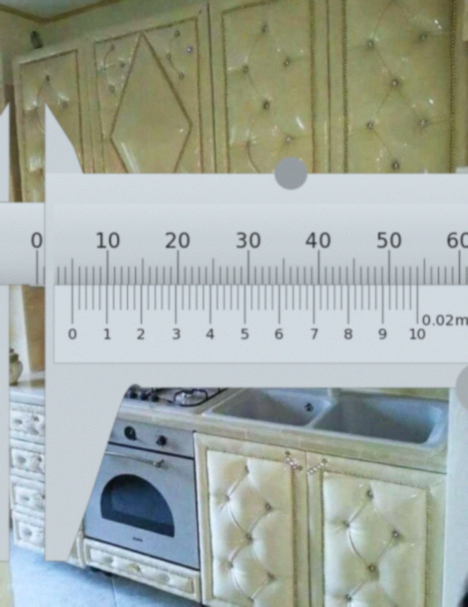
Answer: 5.0mm
